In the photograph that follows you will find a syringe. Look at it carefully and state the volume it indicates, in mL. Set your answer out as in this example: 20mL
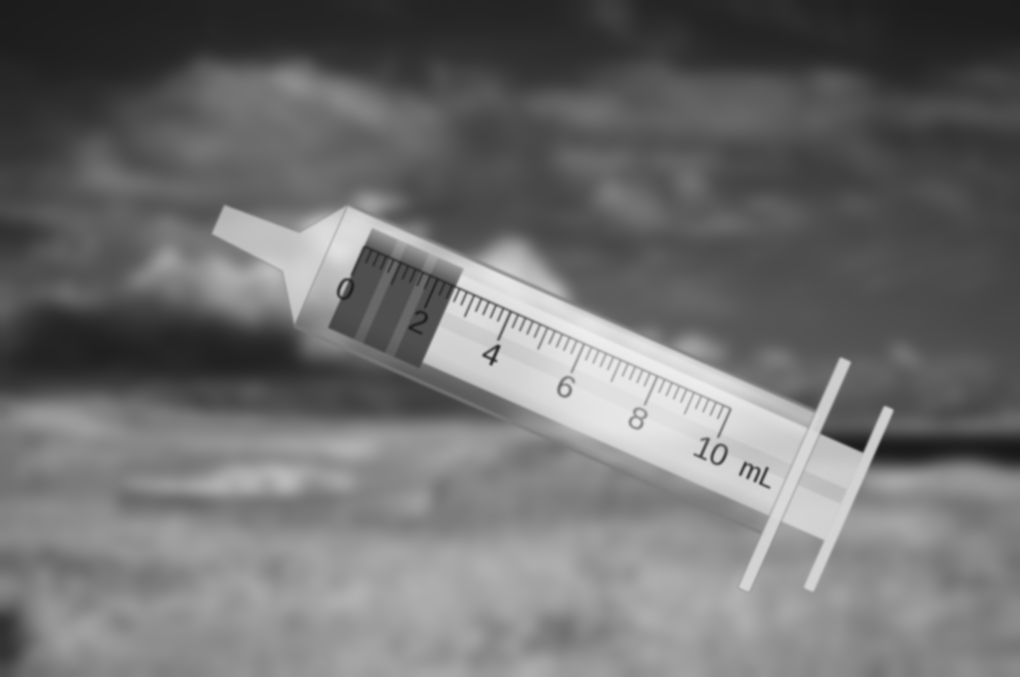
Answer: 0mL
